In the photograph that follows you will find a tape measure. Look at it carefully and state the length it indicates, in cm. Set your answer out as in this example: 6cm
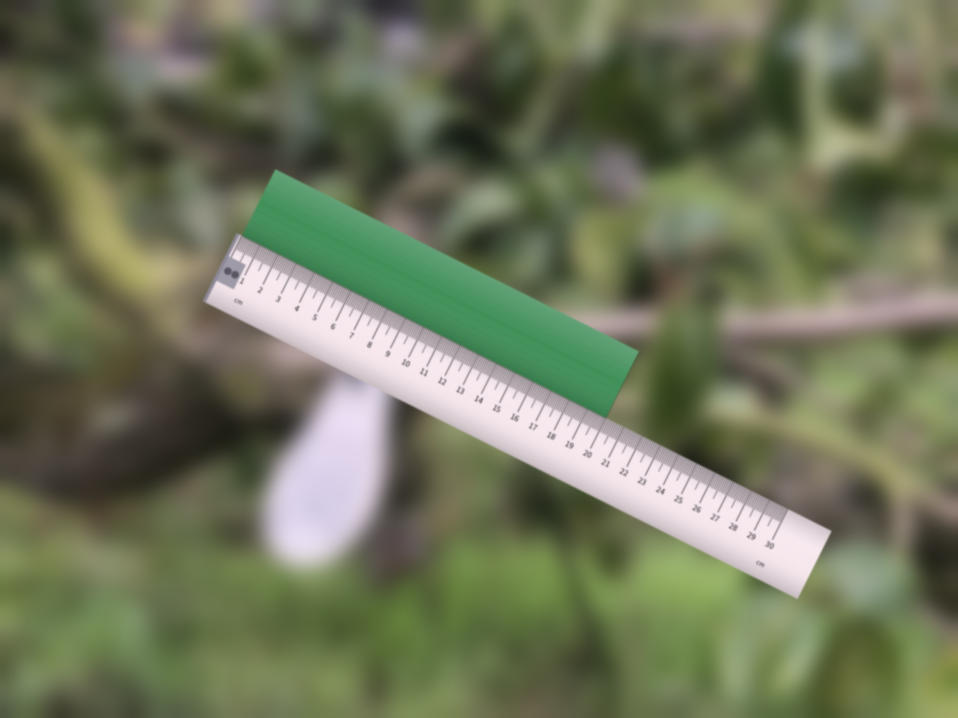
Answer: 20cm
